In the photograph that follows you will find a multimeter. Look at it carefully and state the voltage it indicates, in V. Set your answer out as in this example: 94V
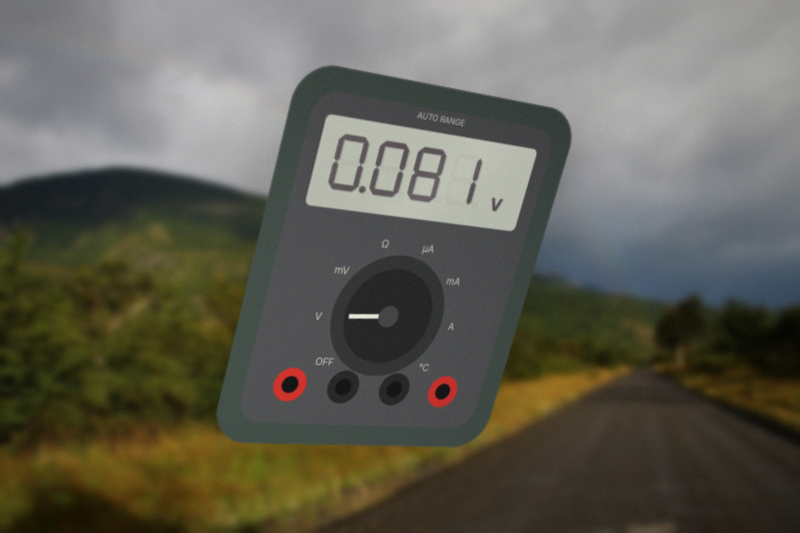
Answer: 0.081V
